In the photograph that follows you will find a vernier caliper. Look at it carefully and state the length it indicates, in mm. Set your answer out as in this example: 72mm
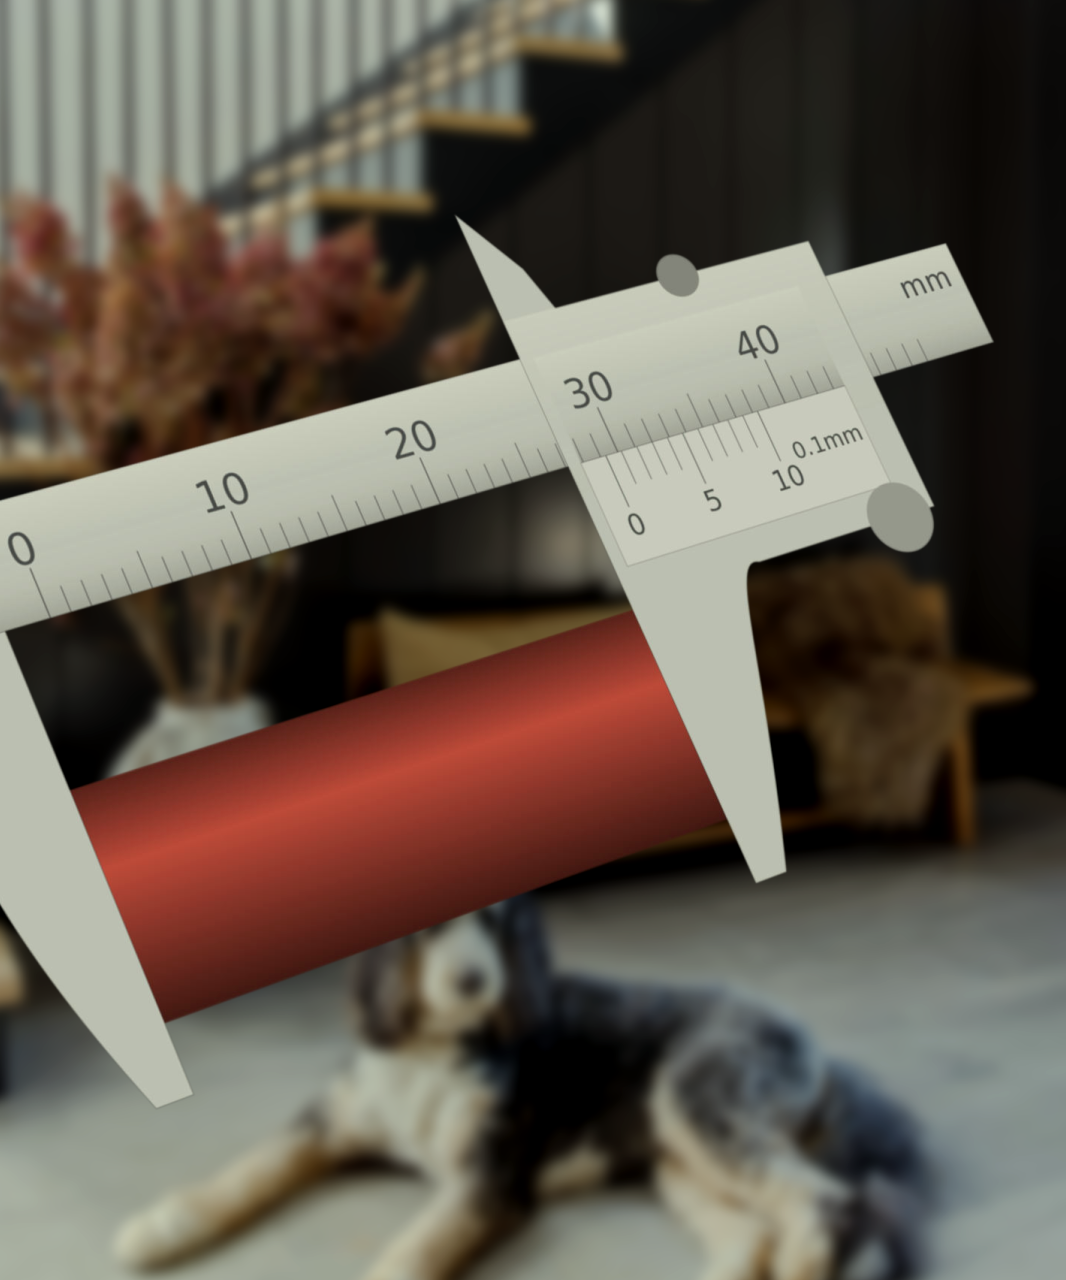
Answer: 29.3mm
